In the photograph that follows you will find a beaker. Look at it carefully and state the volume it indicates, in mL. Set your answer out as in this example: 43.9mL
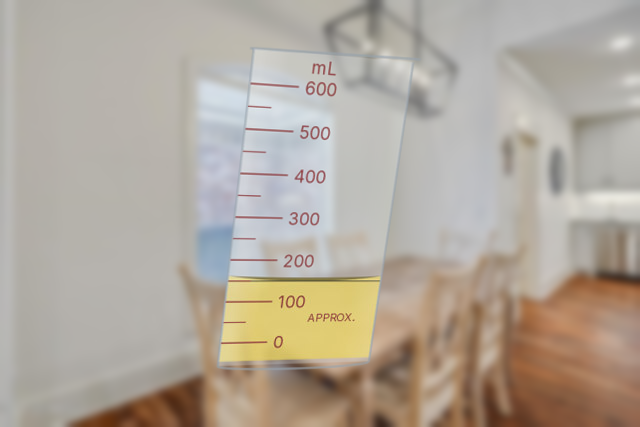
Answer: 150mL
